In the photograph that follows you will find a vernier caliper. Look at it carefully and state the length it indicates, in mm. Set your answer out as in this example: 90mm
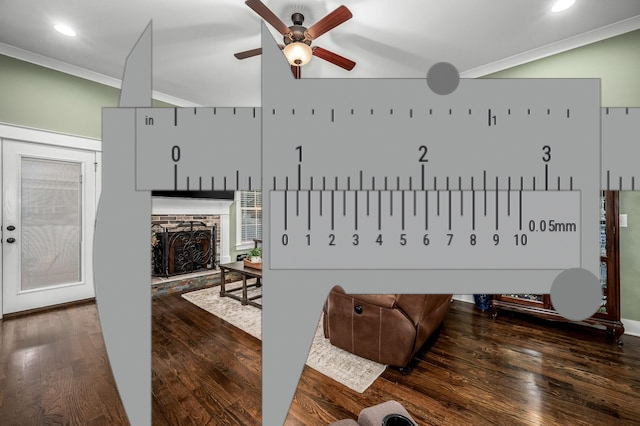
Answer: 8.9mm
